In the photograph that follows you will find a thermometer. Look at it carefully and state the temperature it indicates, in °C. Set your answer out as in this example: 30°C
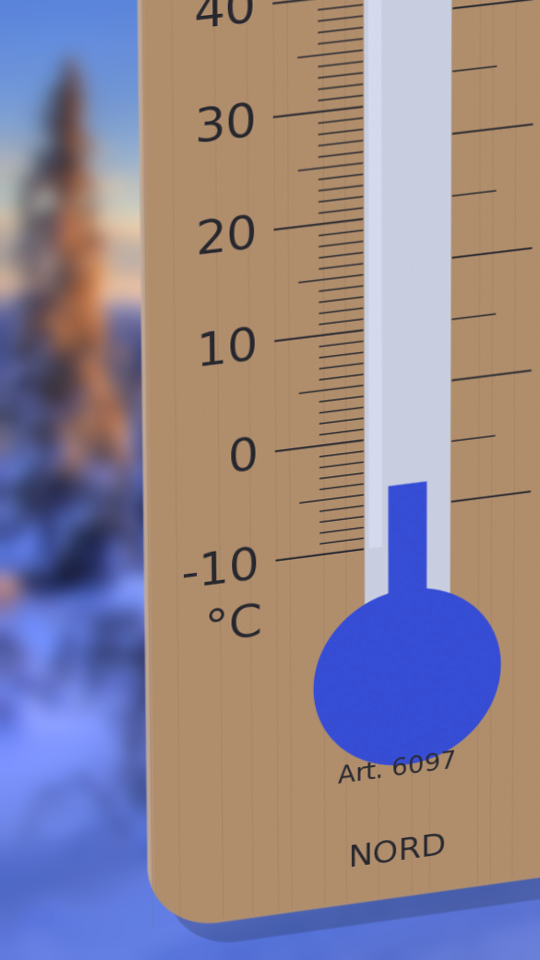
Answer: -4.5°C
